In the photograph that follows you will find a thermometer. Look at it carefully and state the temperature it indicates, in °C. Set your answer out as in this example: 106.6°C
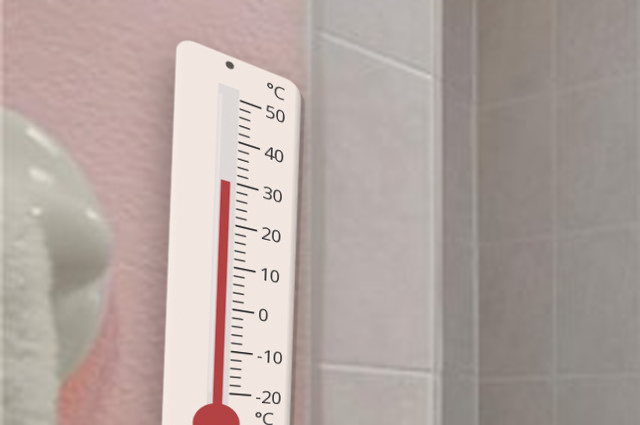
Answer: 30°C
